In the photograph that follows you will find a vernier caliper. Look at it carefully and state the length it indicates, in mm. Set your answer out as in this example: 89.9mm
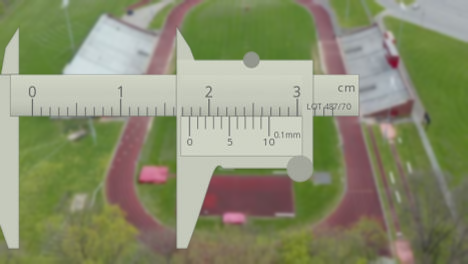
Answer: 17.8mm
